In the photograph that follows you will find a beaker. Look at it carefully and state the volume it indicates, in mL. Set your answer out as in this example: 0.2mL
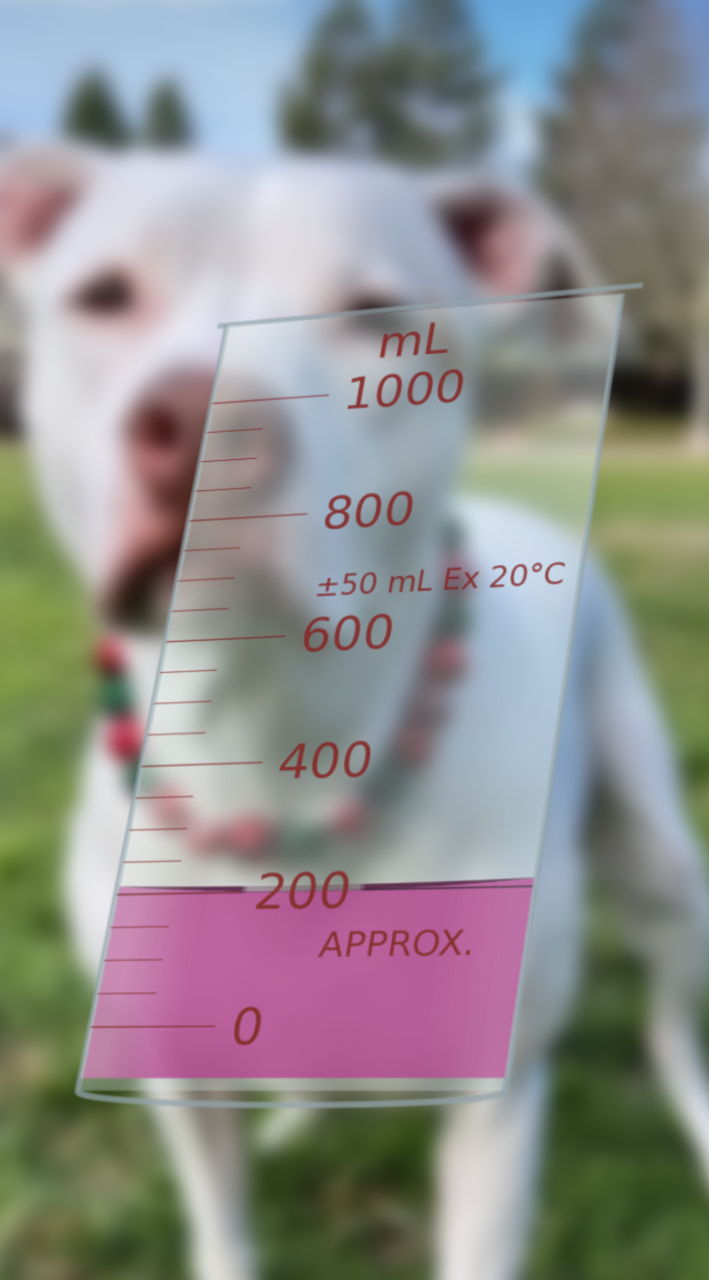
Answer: 200mL
